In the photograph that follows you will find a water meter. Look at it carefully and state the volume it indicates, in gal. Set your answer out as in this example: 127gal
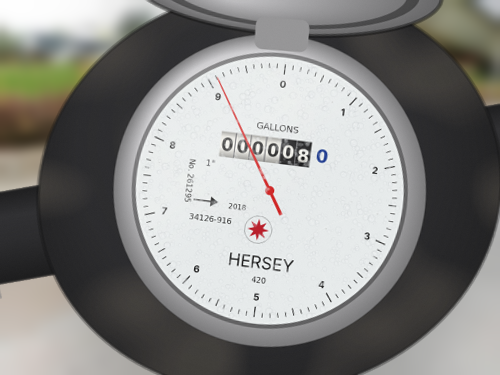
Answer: 79.1gal
